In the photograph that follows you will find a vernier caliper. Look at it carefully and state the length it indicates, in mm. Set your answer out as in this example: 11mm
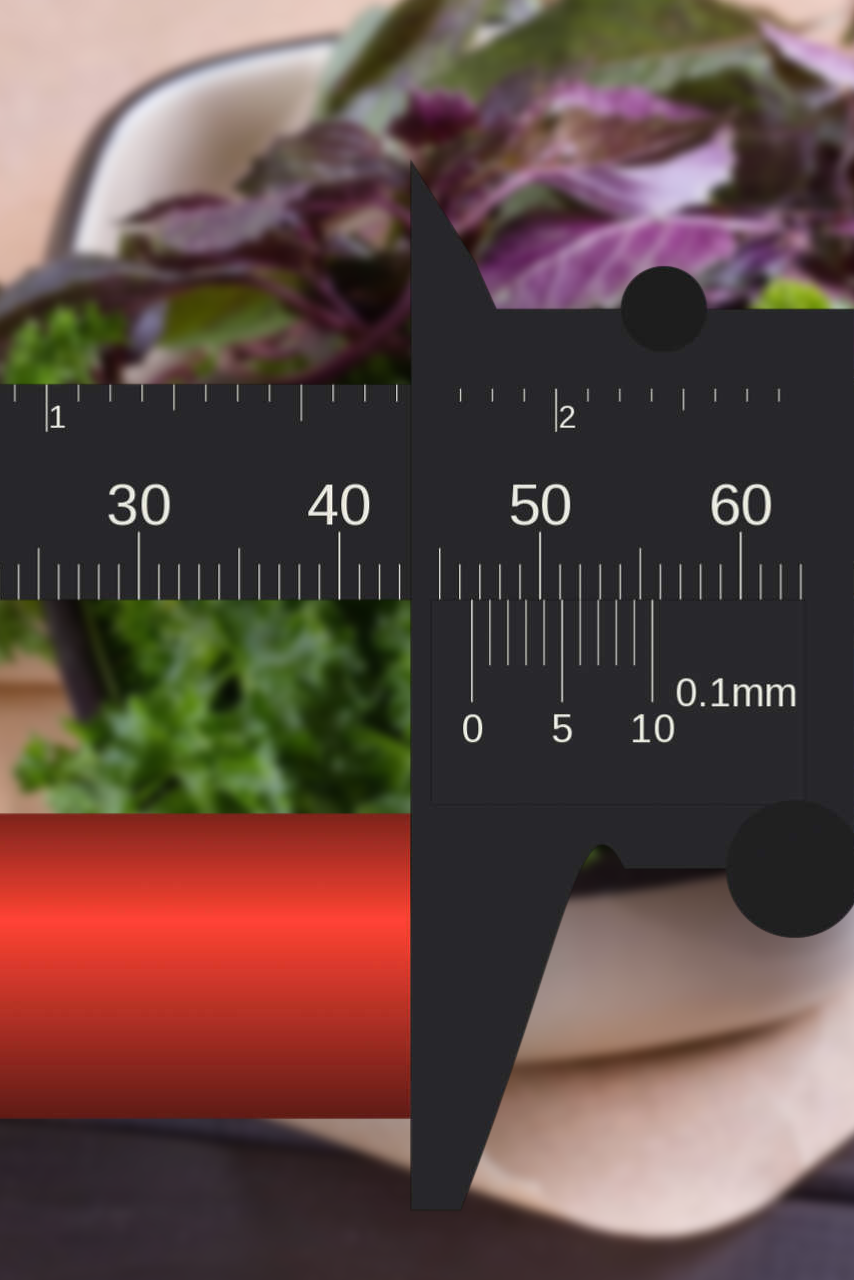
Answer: 46.6mm
